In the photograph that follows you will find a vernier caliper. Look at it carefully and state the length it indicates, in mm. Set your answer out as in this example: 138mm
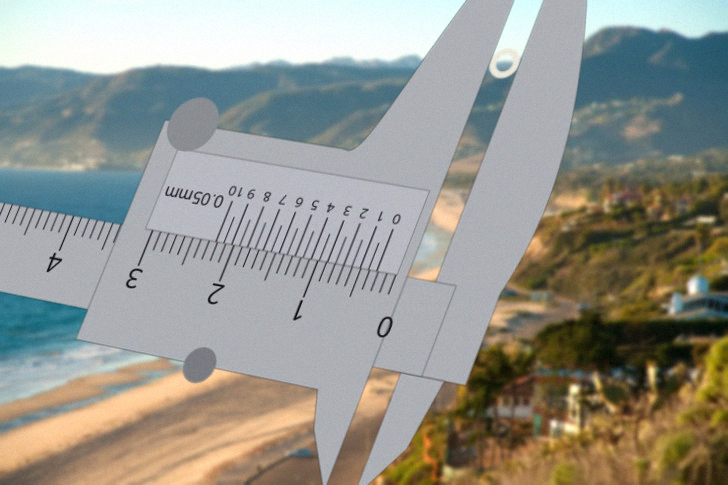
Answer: 3.2mm
